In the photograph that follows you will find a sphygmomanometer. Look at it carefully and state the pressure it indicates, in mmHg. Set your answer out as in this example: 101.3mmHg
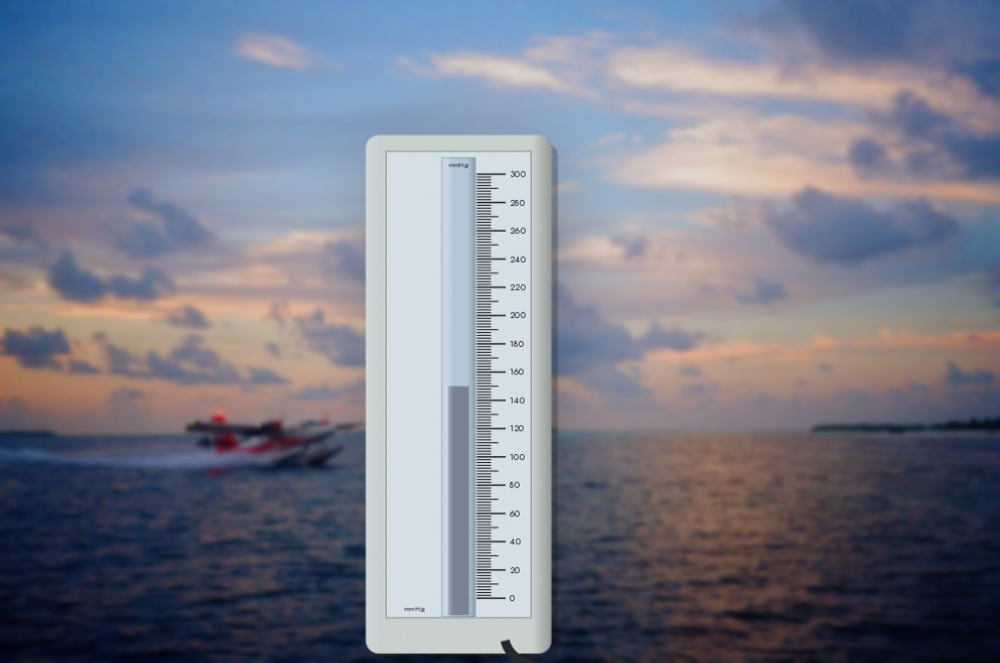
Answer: 150mmHg
